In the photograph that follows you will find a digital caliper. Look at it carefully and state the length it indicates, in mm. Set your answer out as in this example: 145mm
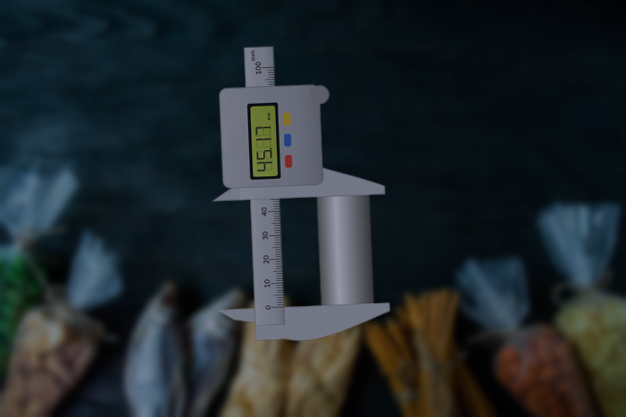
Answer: 45.17mm
